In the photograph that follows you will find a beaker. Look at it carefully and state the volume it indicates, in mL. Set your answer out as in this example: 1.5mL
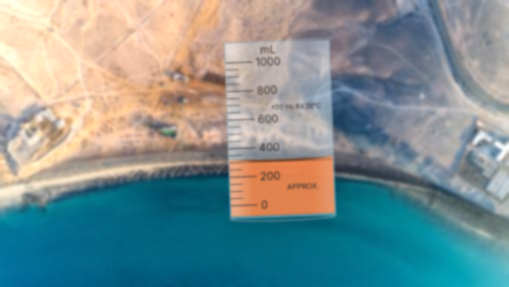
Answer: 300mL
